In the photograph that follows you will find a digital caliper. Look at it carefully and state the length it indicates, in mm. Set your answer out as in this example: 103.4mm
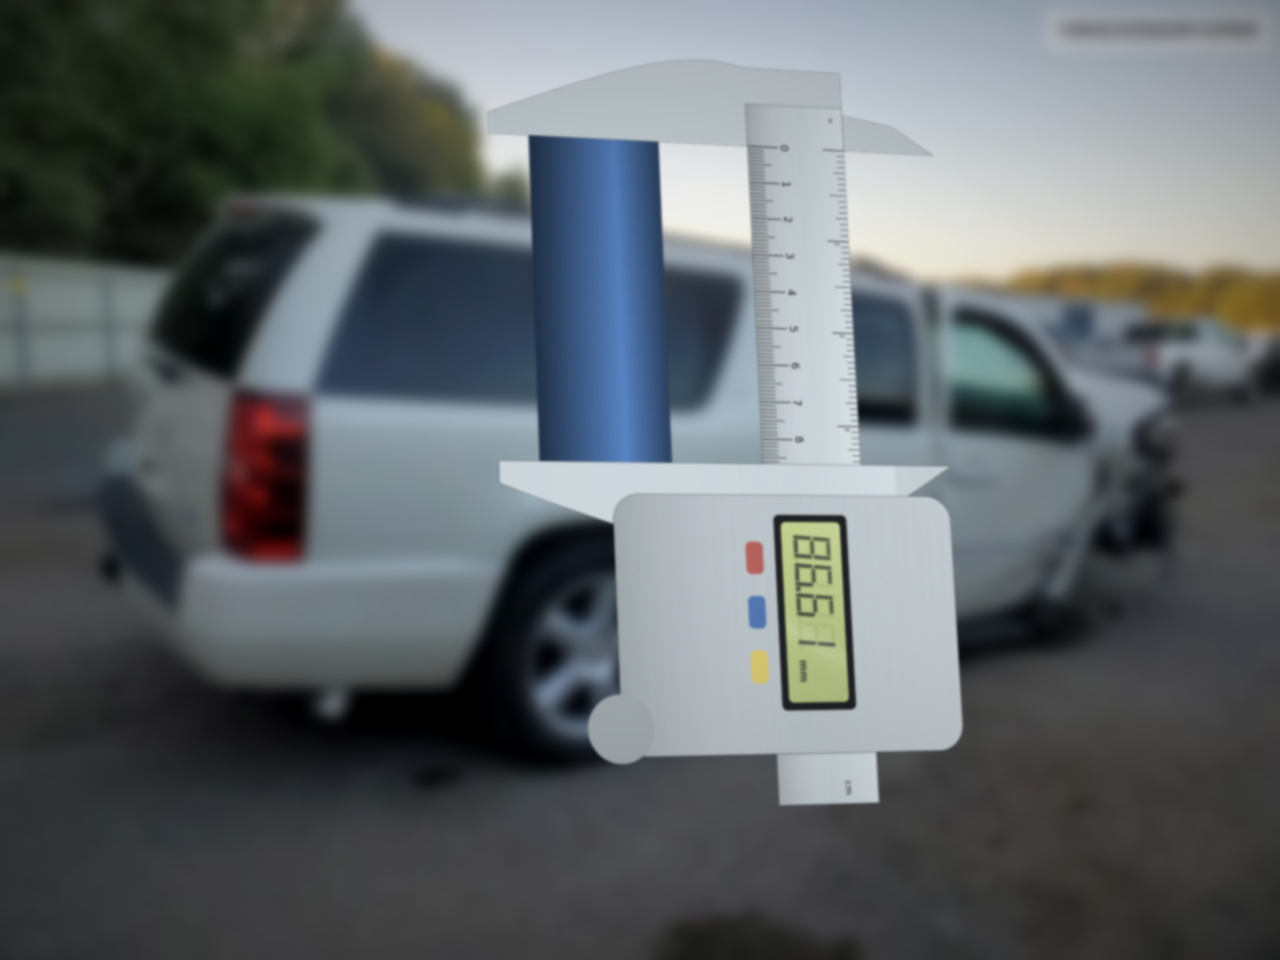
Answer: 86.61mm
